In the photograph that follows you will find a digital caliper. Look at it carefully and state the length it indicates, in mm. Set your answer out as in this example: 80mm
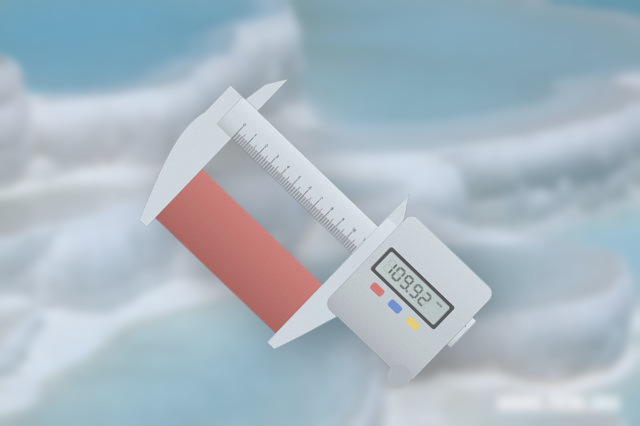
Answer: 109.92mm
